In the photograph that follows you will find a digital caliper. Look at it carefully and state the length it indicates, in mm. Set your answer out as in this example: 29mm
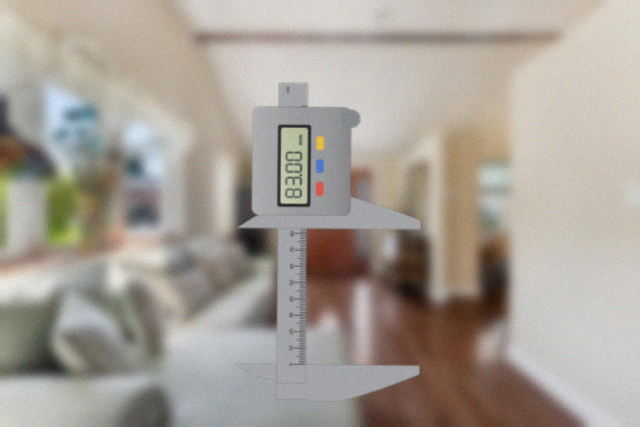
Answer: 83.00mm
